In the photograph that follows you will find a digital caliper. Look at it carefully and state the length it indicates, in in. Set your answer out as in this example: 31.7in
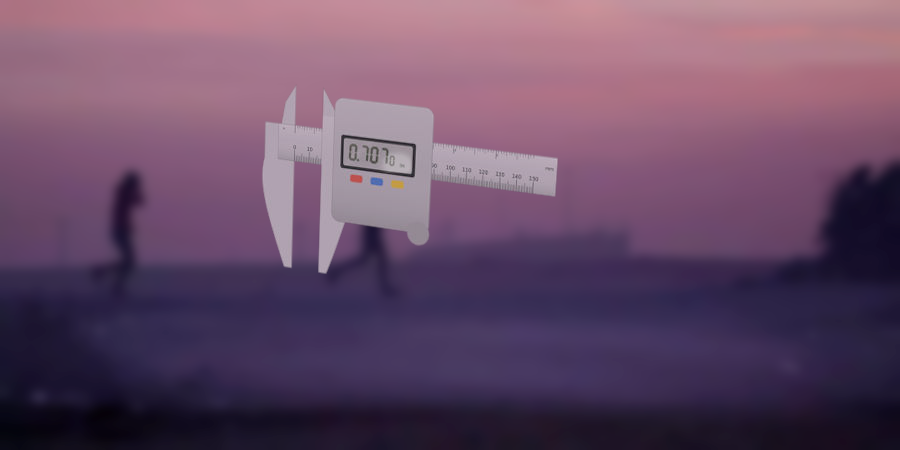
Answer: 0.7070in
